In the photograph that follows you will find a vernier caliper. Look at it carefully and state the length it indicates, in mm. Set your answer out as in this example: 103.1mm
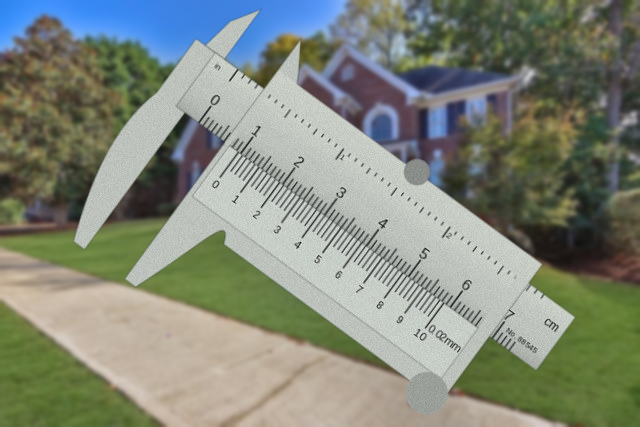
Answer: 9.5mm
